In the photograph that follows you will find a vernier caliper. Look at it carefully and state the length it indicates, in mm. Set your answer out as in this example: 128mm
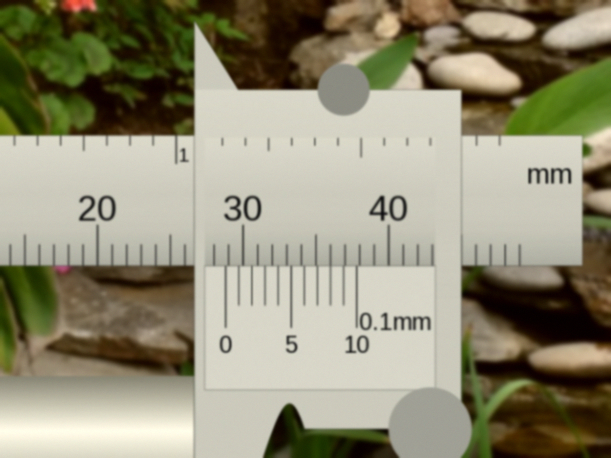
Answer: 28.8mm
